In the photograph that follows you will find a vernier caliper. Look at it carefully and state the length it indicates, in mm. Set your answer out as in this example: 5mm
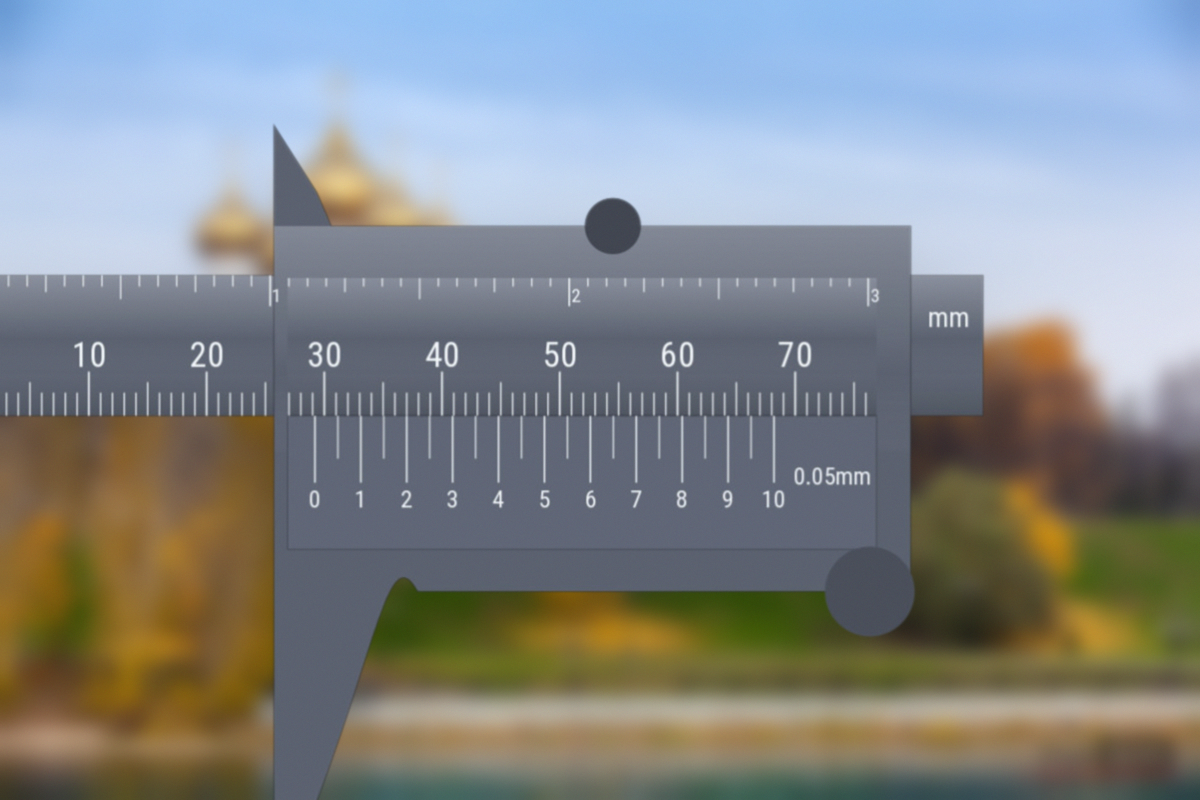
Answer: 29.2mm
